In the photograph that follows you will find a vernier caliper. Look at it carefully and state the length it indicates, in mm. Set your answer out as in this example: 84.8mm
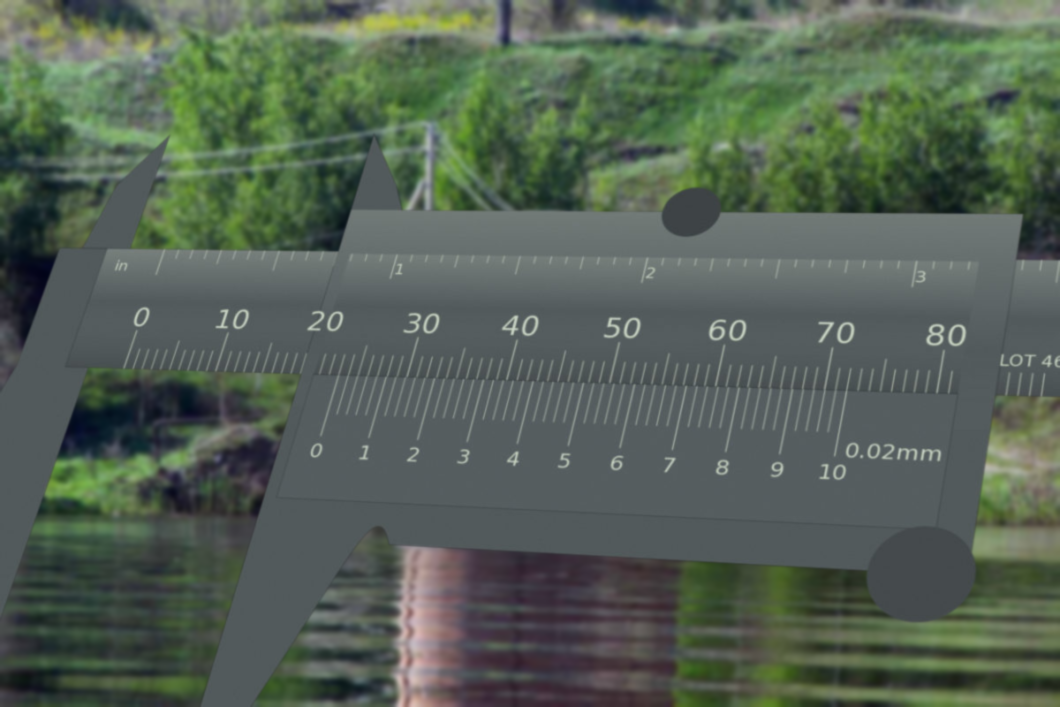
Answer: 23.0mm
